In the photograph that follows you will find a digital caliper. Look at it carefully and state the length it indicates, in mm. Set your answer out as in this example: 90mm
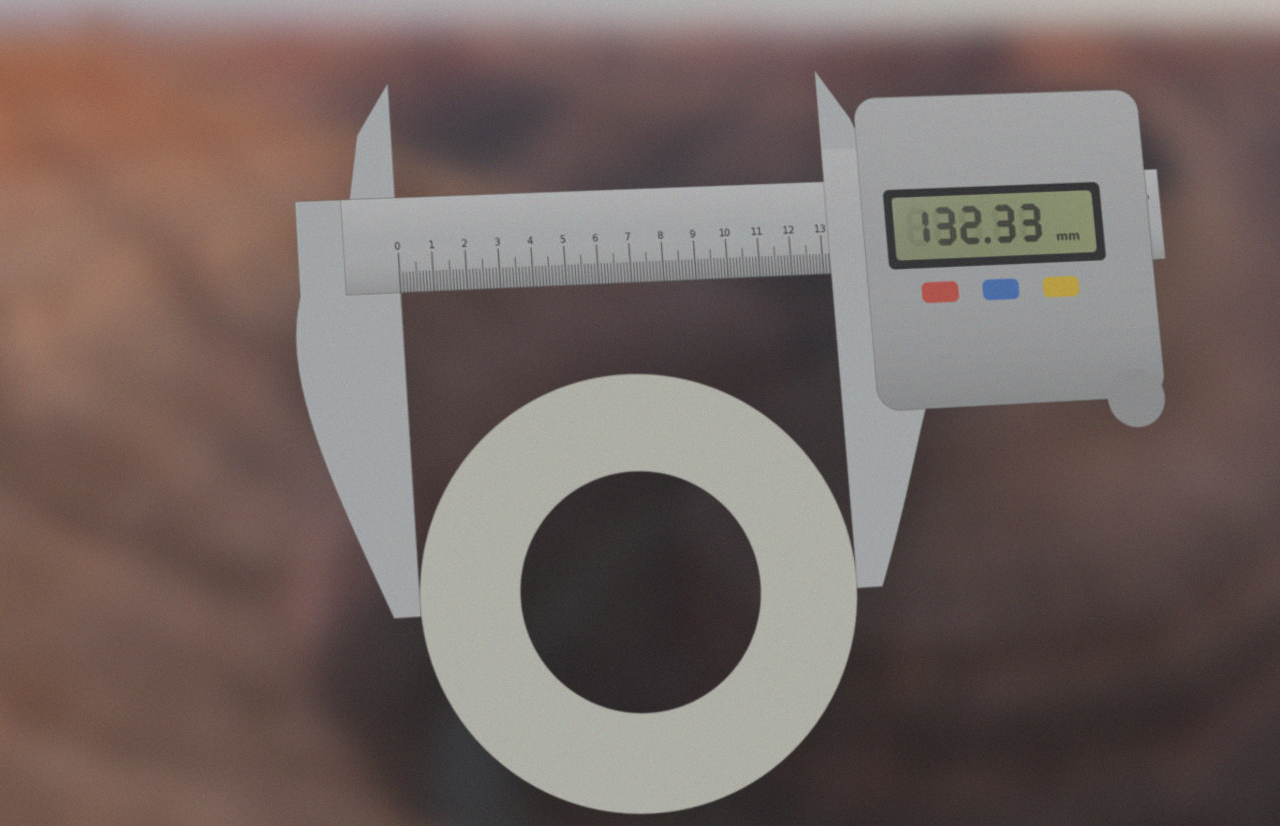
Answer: 132.33mm
